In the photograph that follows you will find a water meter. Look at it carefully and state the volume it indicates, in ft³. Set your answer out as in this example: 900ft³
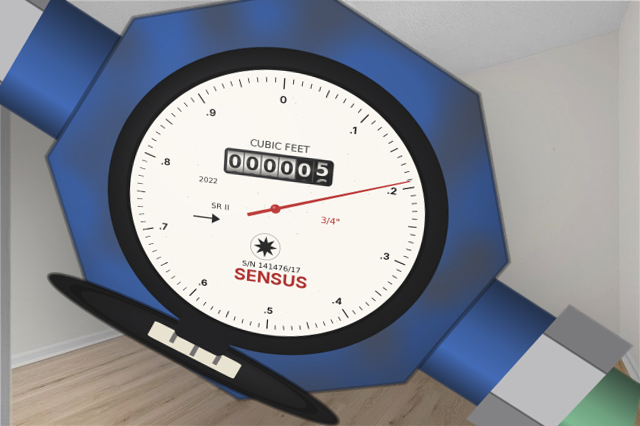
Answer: 5.19ft³
